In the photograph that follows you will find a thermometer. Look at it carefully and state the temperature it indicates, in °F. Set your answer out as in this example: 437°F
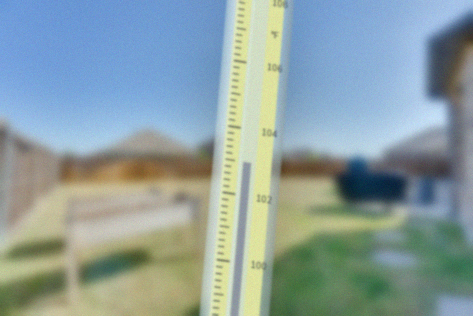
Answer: 103°F
